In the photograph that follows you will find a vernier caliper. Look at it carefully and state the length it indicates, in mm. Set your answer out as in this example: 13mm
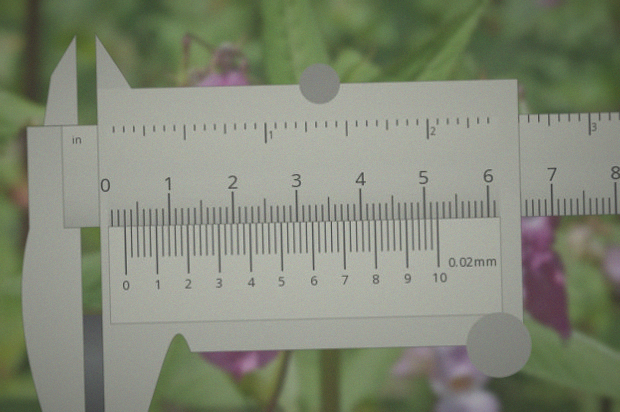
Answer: 3.0mm
